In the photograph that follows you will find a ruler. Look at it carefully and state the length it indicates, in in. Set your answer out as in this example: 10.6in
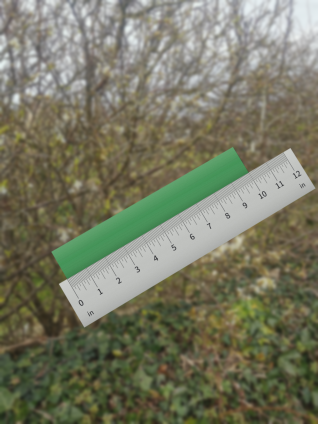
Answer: 10in
